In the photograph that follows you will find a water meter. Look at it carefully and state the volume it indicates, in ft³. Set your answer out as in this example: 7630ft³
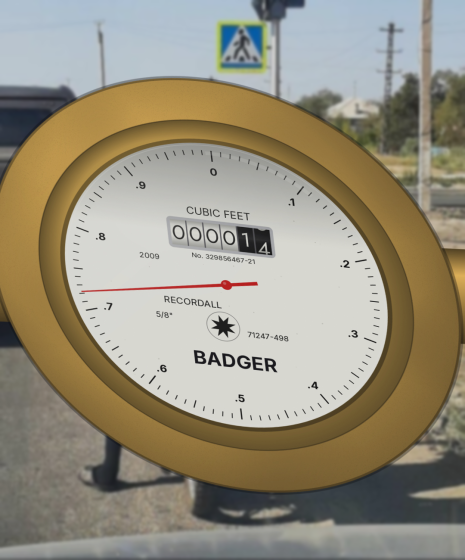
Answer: 13.72ft³
